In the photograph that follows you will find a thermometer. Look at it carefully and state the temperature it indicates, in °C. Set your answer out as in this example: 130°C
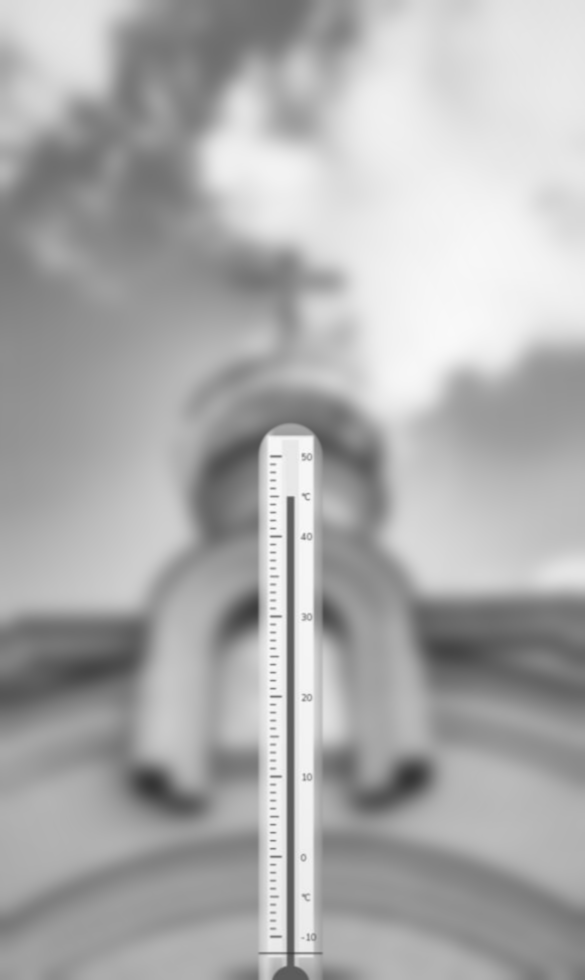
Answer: 45°C
